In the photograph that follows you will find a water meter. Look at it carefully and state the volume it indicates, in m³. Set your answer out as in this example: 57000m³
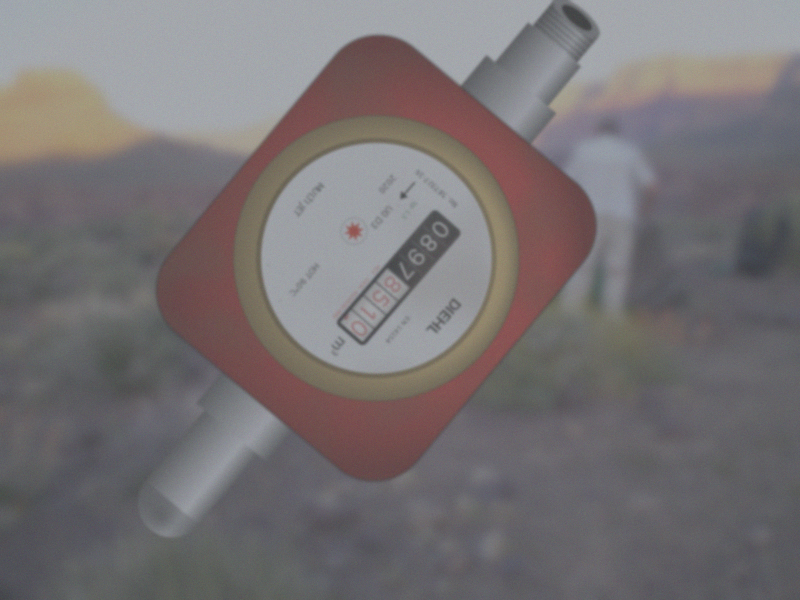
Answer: 897.8510m³
